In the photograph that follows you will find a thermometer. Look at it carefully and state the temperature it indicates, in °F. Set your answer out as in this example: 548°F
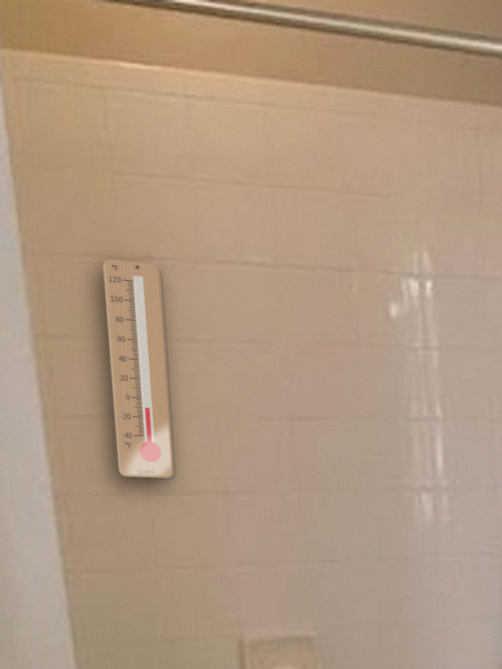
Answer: -10°F
